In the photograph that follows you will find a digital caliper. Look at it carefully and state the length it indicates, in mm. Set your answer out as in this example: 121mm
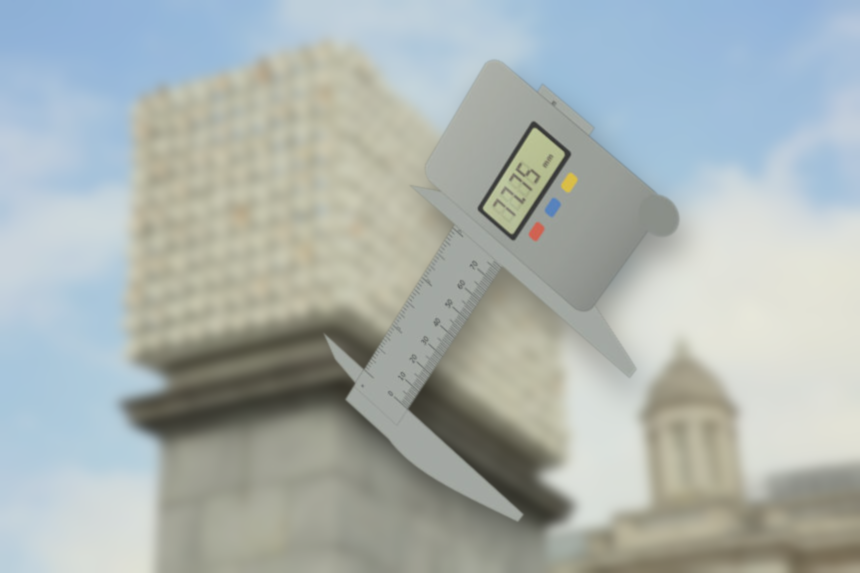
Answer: 77.75mm
